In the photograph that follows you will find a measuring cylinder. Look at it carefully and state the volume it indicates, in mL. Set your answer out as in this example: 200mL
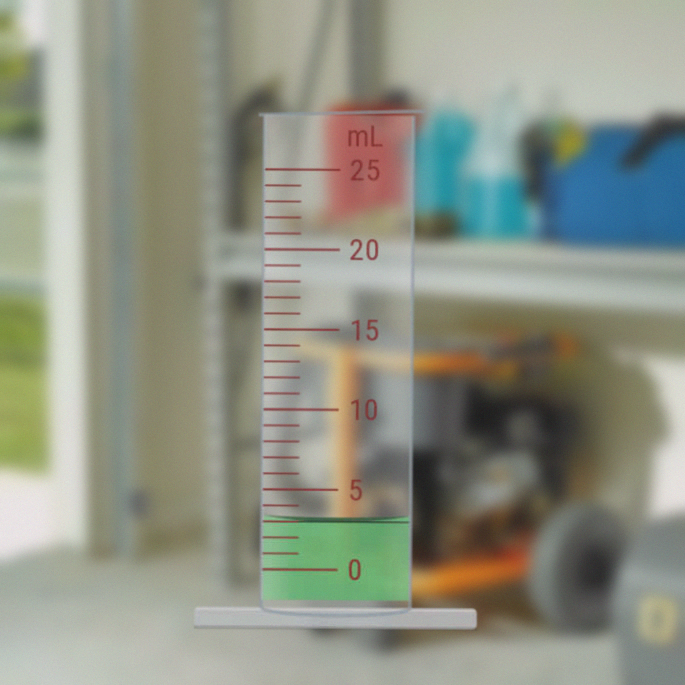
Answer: 3mL
